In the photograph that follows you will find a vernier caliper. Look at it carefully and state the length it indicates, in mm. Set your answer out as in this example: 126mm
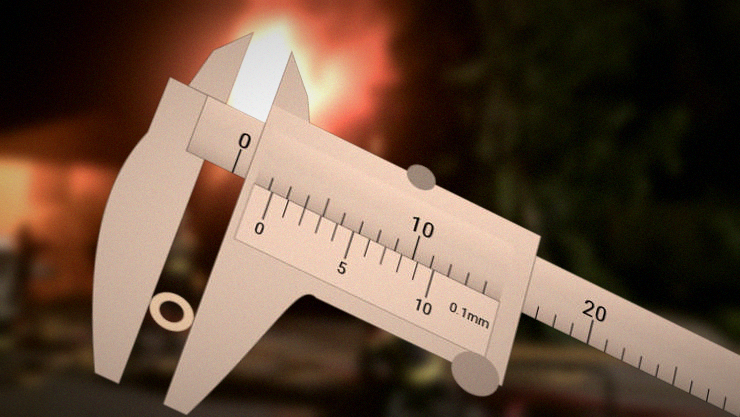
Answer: 2.2mm
